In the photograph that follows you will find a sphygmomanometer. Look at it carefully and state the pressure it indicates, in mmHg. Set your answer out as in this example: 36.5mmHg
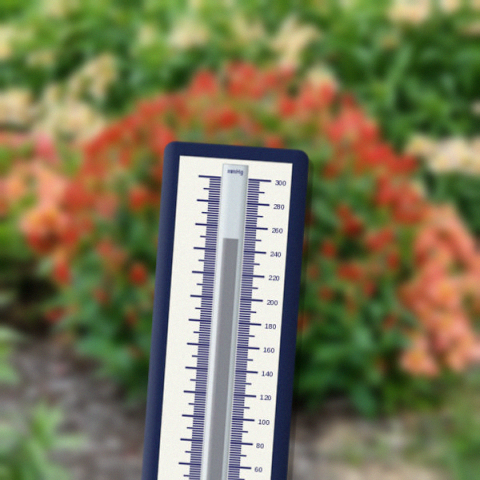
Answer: 250mmHg
